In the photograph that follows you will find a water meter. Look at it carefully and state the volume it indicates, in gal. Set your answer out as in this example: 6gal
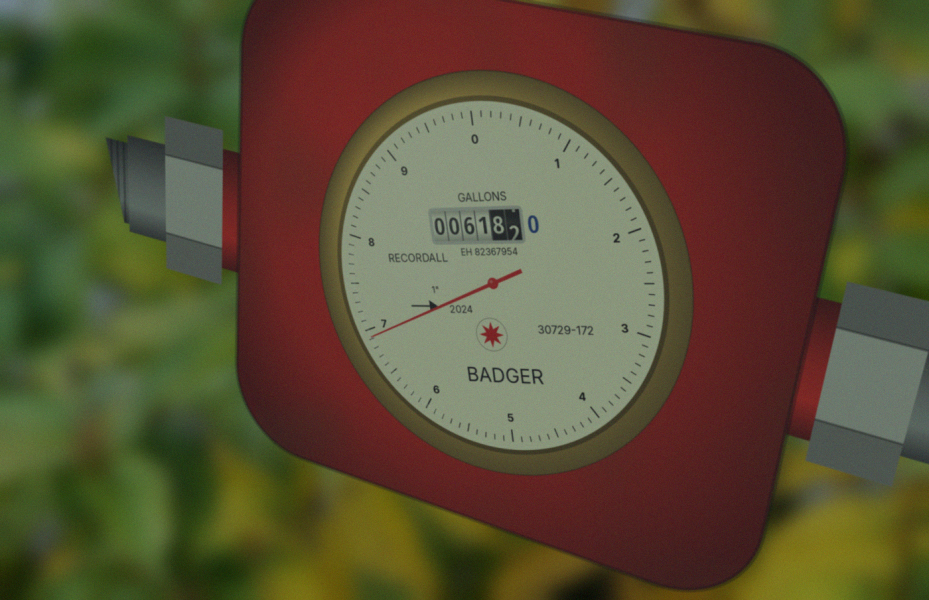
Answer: 61816.9gal
